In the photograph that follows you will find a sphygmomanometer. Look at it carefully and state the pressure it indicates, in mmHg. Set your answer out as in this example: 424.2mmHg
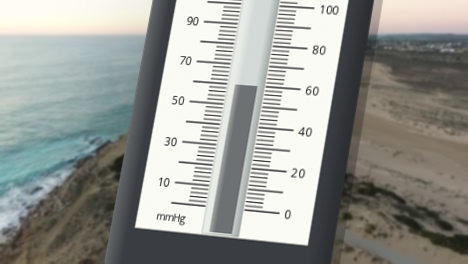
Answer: 60mmHg
